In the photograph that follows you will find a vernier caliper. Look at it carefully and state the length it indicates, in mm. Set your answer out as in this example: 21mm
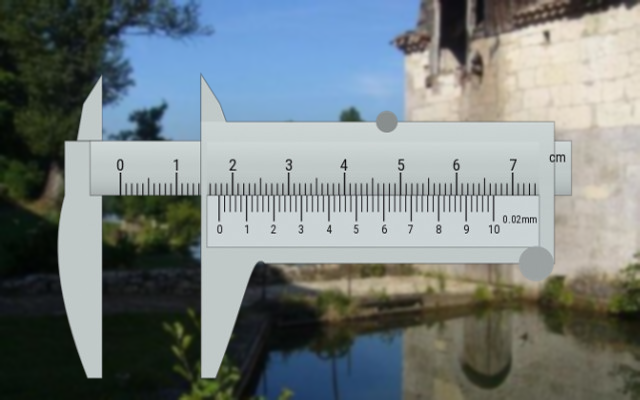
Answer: 17.6mm
